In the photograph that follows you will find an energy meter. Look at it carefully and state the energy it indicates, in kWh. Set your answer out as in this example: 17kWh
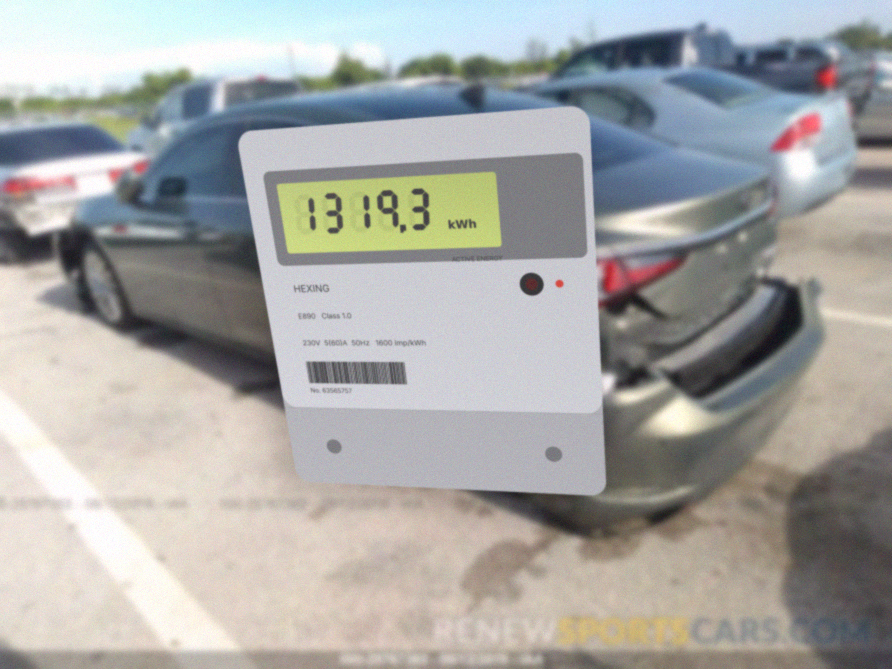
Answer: 1319.3kWh
